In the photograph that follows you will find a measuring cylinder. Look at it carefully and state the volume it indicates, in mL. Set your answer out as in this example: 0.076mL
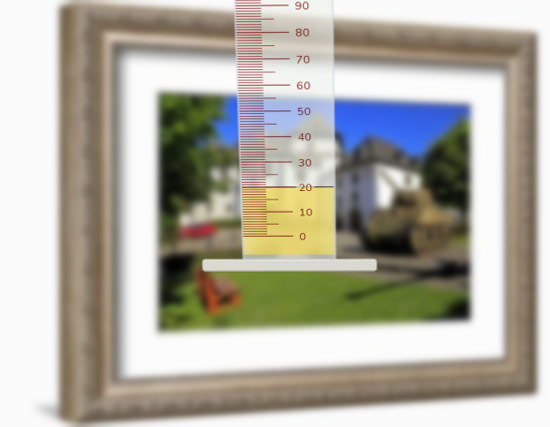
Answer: 20mL
